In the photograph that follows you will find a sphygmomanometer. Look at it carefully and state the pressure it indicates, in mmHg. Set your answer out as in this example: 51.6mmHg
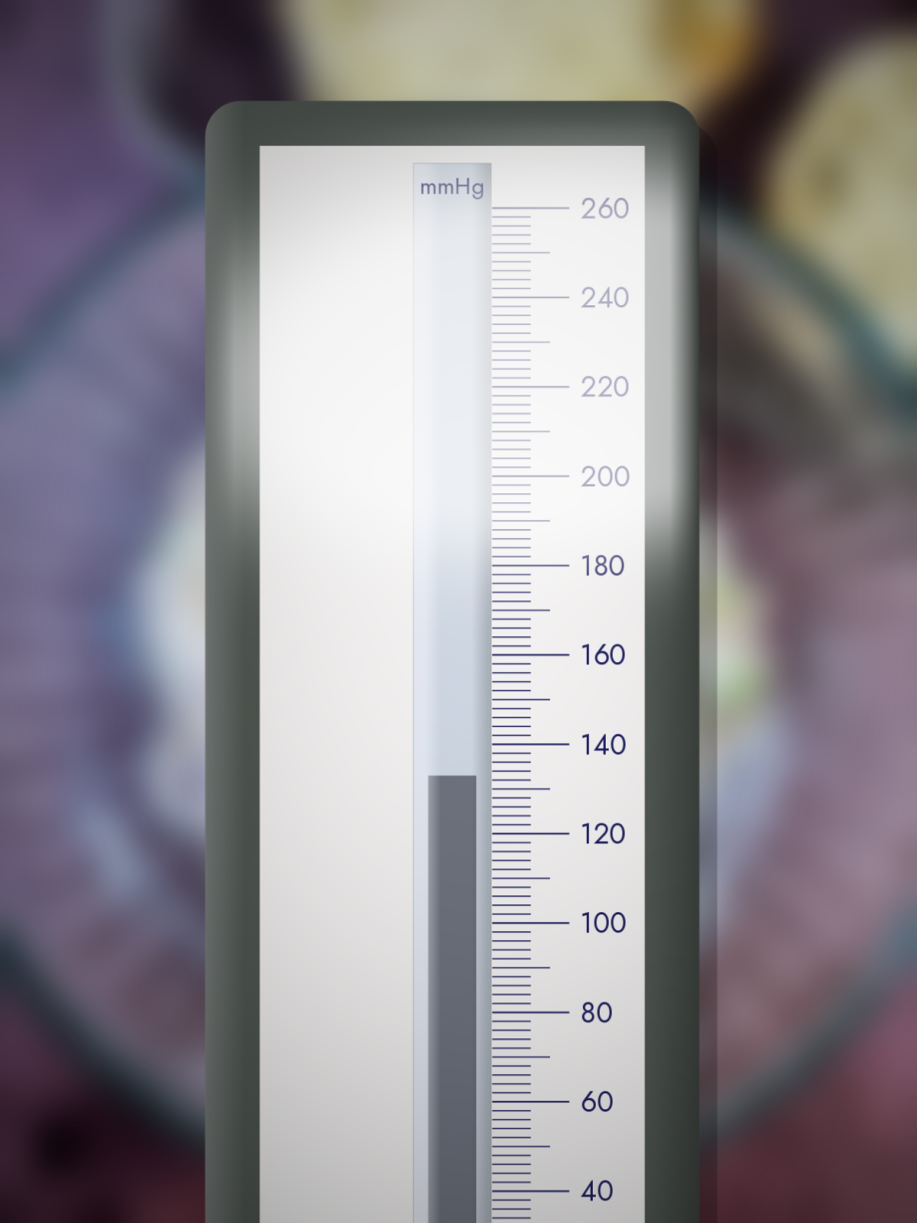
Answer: 133mmHg
